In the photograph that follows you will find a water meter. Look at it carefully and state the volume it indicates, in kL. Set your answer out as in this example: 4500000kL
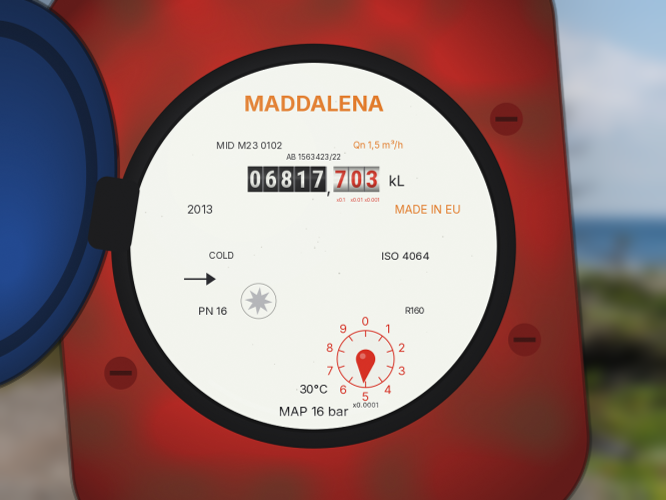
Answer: 6817.7035kL
